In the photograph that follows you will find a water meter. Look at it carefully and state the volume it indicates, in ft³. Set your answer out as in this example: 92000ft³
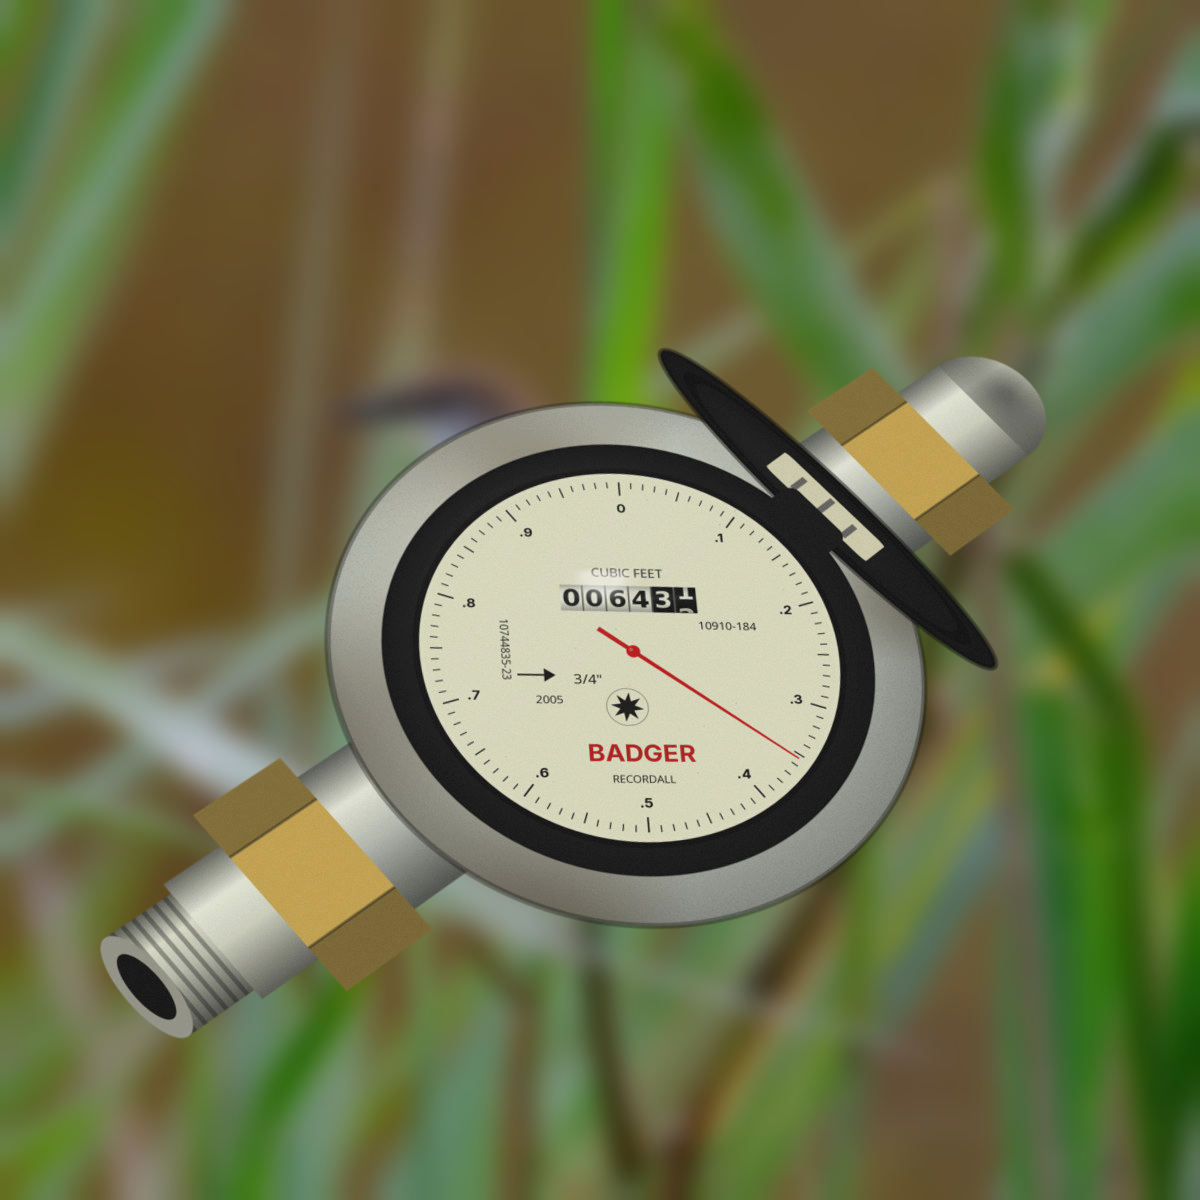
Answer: 6431.35ft³
